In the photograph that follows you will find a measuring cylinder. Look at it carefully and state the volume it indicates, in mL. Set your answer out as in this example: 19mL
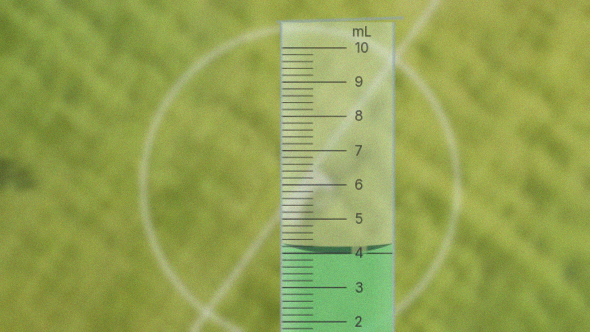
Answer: 4mL
